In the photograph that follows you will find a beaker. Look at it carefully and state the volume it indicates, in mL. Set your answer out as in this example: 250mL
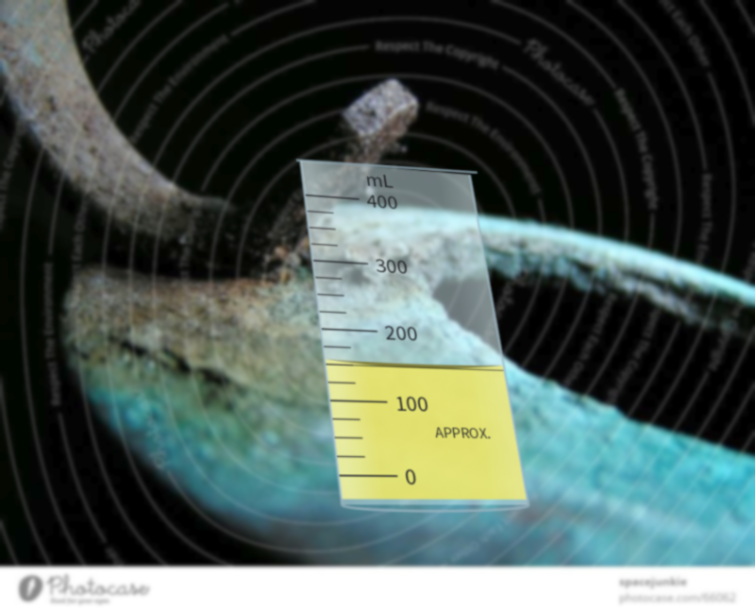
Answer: 150mL
